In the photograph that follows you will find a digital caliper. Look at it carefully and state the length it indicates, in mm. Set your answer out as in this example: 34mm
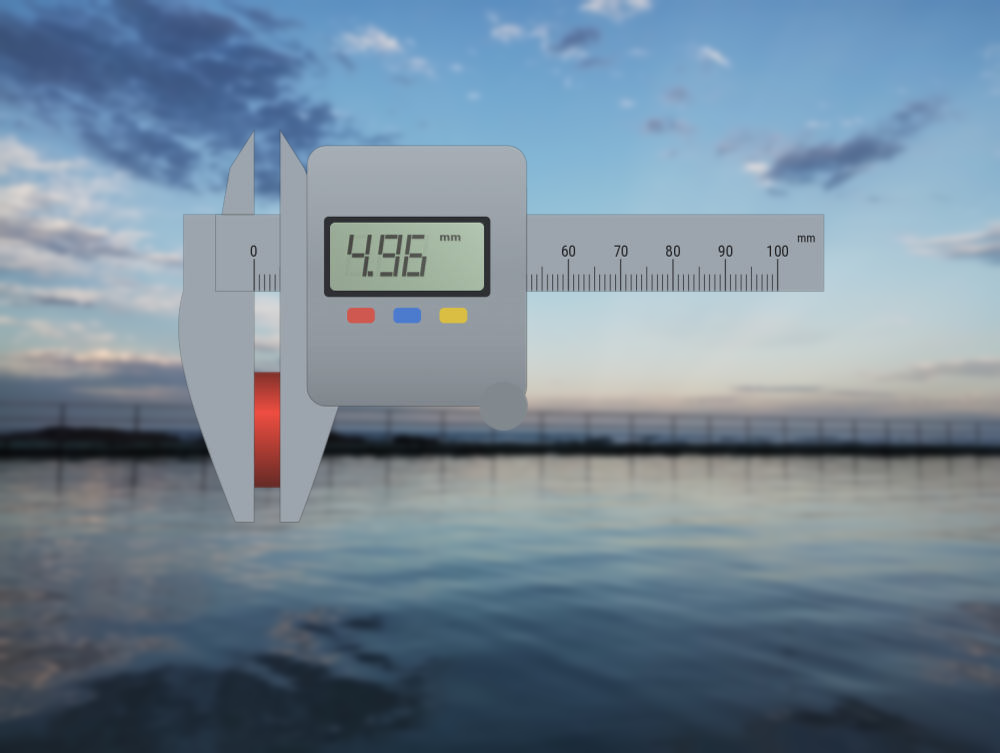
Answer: 4.96mm
